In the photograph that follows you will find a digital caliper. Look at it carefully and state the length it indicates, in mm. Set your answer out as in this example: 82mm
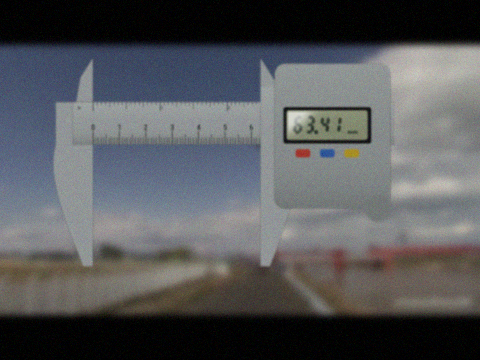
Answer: 63.41mm
